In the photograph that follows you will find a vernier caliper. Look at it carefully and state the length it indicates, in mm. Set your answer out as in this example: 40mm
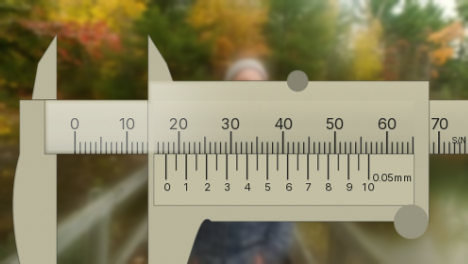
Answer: 17.5mm
